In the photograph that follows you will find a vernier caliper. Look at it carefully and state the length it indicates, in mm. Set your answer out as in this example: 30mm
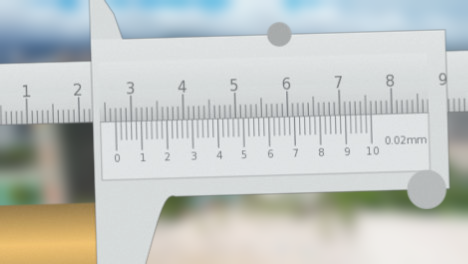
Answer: 27.0mm
